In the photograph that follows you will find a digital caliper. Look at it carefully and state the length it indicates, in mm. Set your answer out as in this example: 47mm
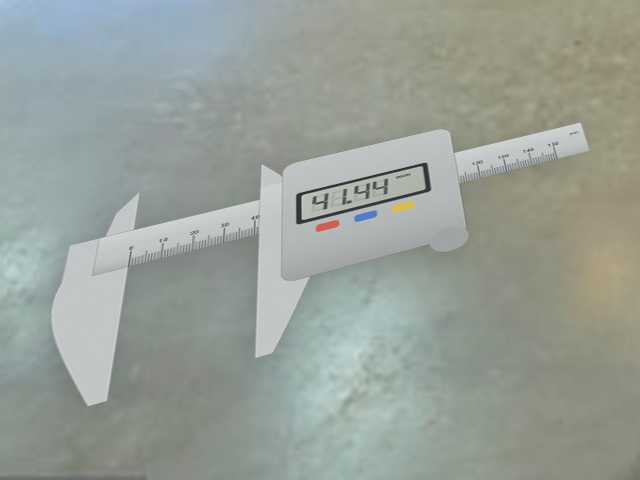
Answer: 41.44mm
